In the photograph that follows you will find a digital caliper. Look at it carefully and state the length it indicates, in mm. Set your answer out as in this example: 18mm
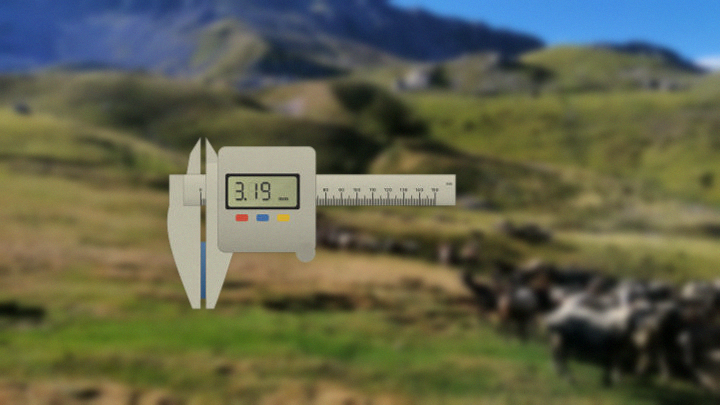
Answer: 3.19mm
